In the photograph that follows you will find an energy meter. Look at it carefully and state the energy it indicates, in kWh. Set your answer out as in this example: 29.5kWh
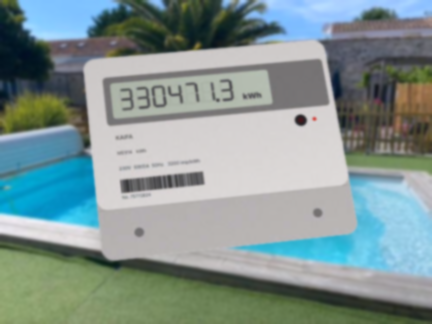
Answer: 330471.3kWh
